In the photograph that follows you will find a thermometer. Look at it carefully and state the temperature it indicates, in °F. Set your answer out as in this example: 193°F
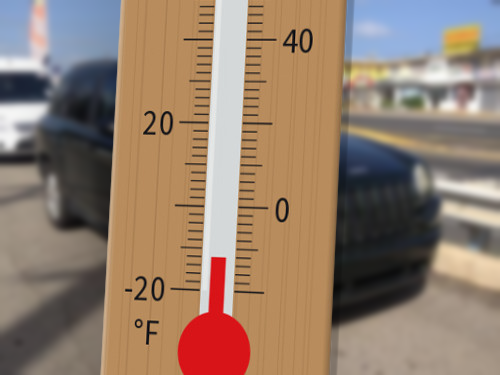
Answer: -12°F
